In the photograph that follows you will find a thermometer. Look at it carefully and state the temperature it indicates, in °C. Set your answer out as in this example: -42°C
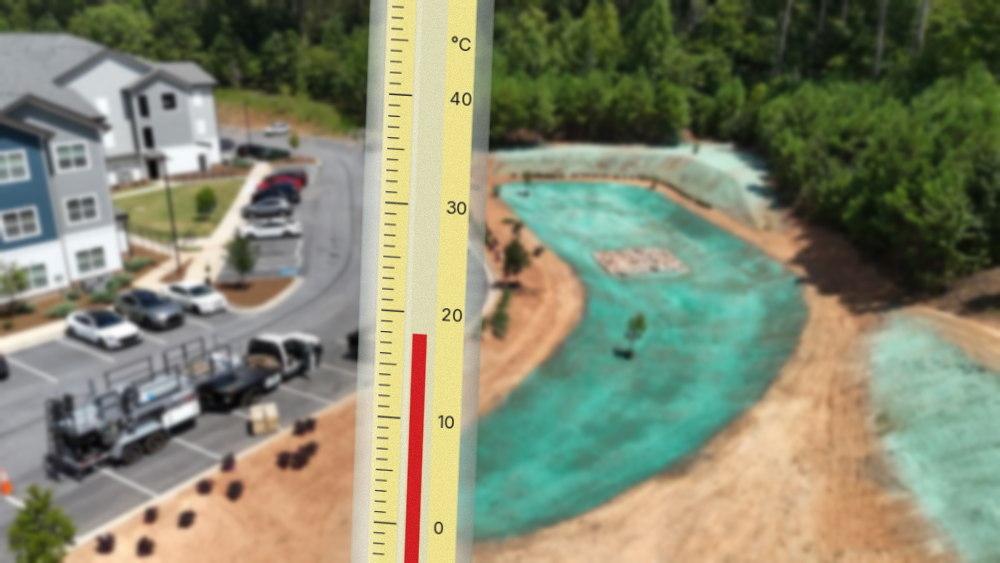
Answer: 18°C
